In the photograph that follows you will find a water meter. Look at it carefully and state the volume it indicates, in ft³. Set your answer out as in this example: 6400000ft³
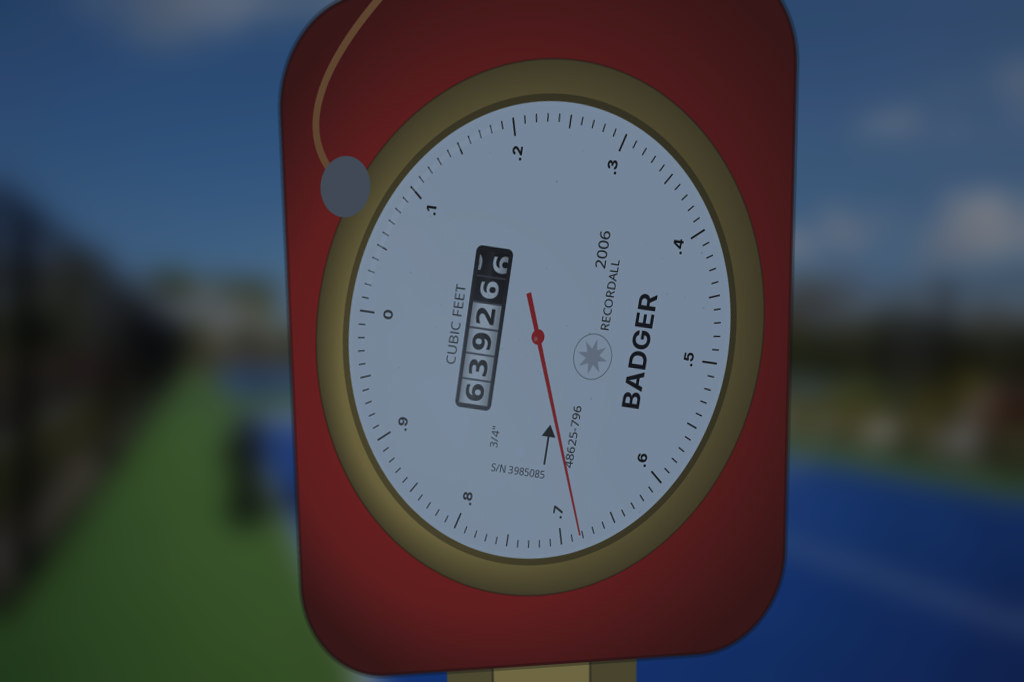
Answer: 639265.68ft³
